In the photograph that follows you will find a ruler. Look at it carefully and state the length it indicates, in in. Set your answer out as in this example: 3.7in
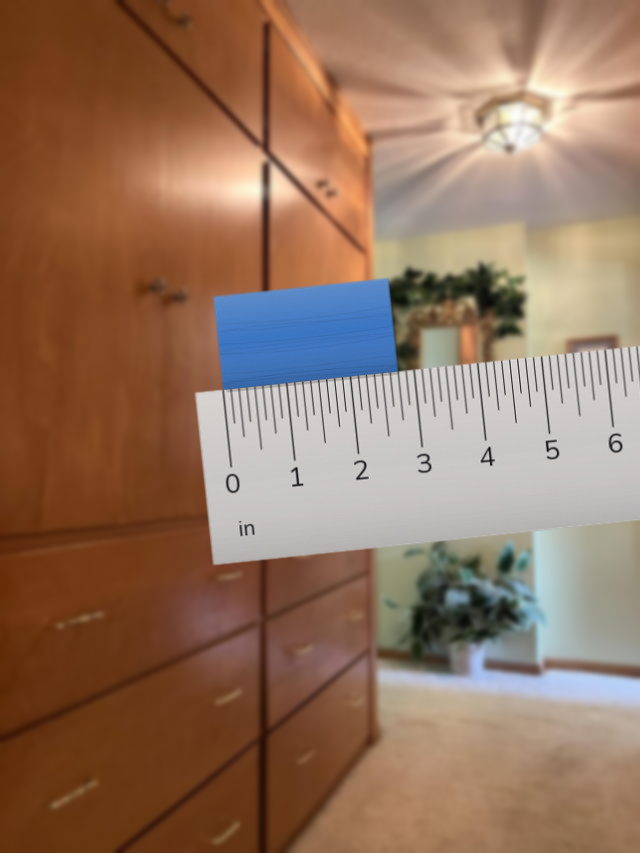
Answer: 2.75in
